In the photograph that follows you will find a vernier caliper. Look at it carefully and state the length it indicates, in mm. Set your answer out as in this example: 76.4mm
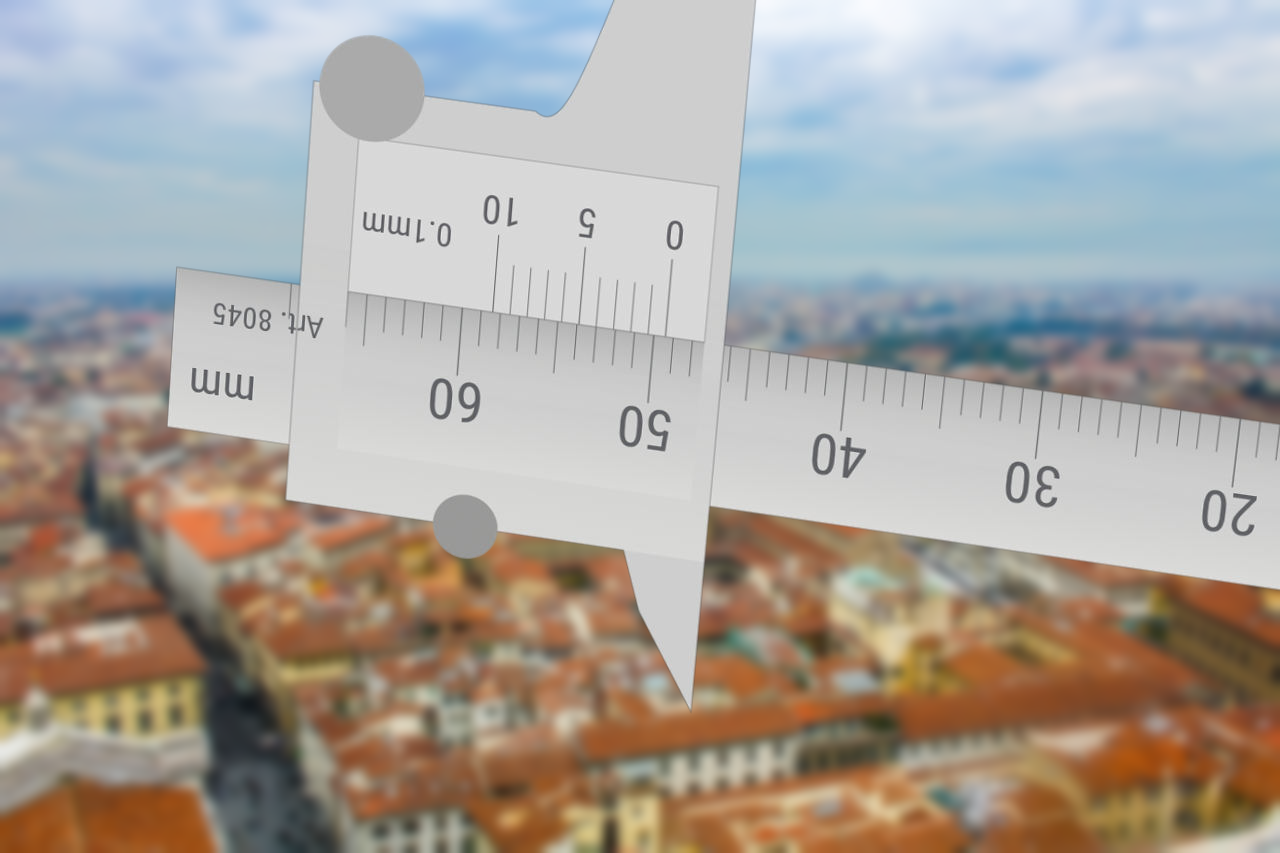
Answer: 49.4mm
